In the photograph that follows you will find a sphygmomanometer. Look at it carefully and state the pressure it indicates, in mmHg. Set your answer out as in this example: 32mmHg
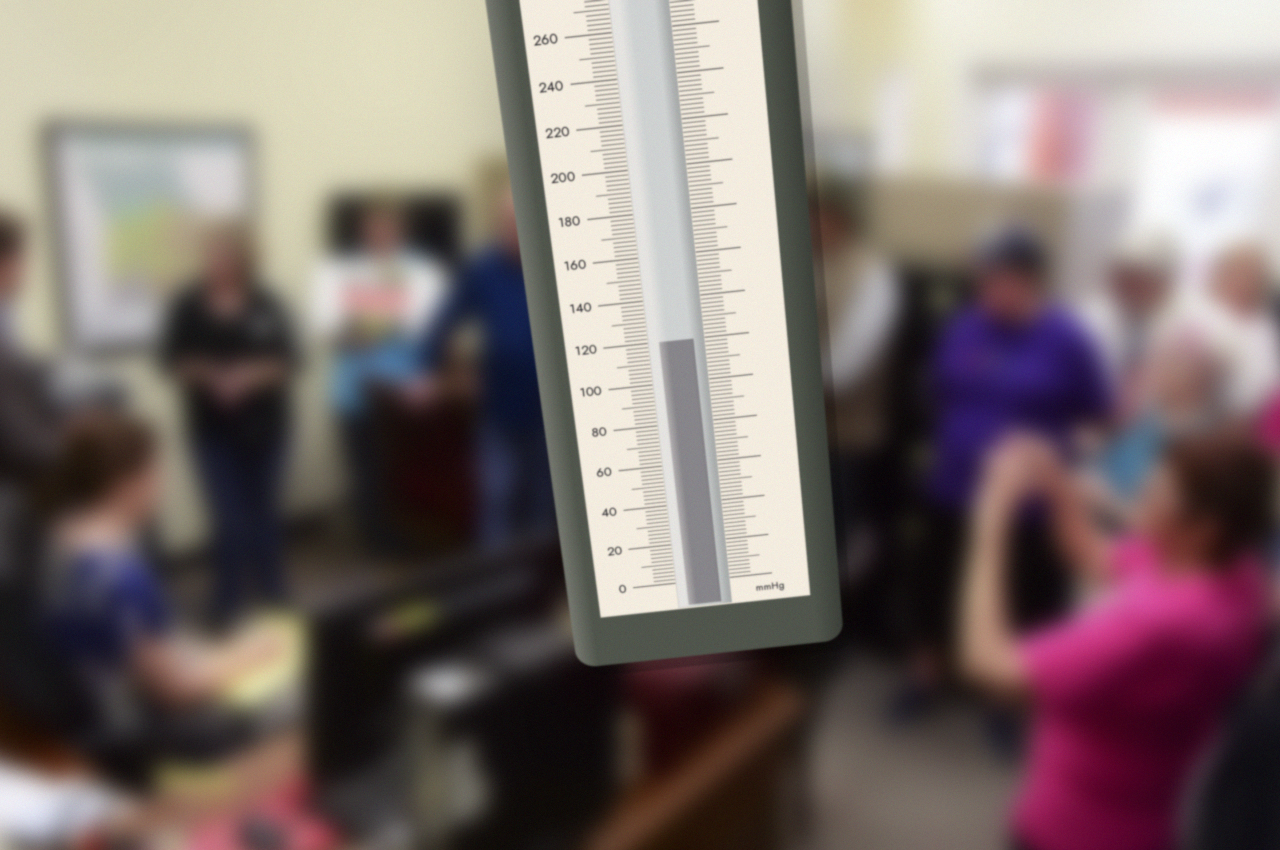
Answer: 120mmHg
